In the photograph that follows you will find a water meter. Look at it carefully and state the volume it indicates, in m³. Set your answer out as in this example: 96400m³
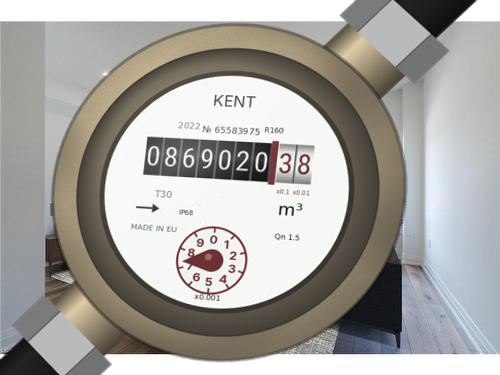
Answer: 869020.387m³
